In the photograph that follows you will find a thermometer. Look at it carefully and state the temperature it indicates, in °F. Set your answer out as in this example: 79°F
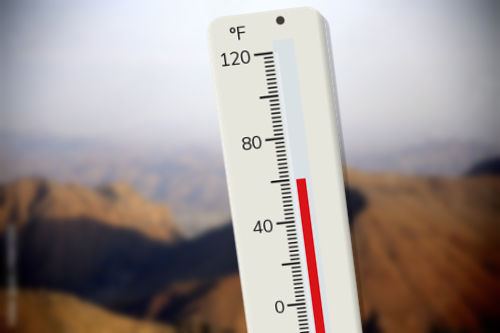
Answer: 60°F
